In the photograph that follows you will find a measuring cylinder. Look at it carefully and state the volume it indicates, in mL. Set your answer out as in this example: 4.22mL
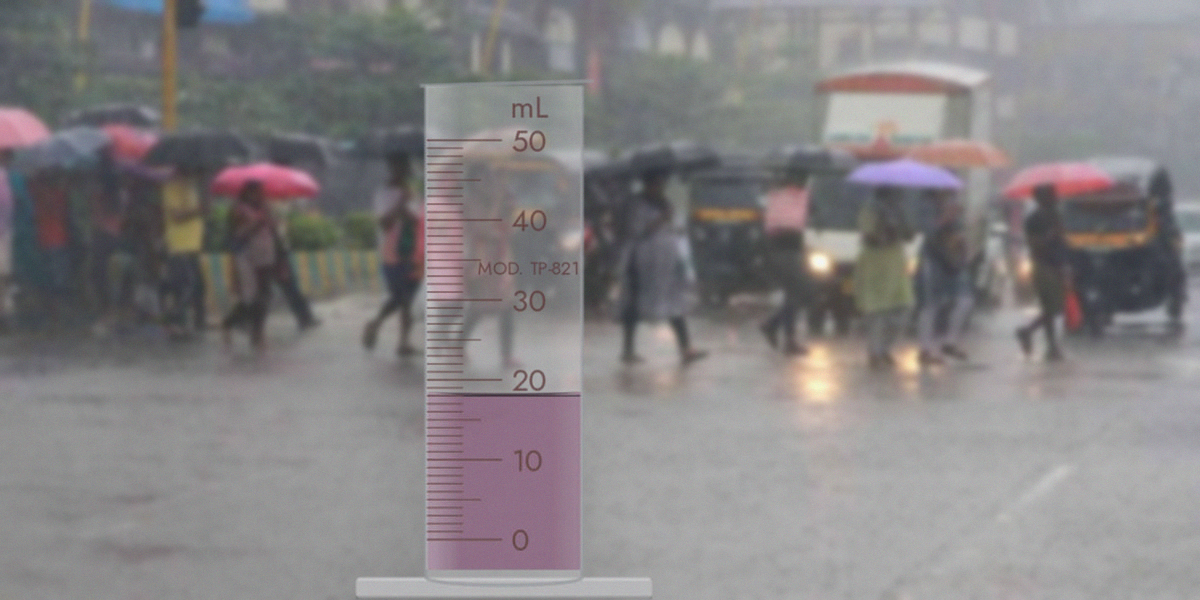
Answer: 18mL
